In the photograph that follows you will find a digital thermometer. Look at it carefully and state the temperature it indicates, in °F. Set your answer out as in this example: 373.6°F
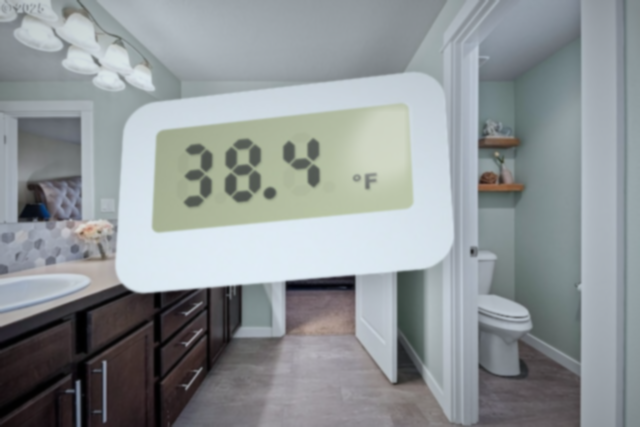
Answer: 38.4°F
